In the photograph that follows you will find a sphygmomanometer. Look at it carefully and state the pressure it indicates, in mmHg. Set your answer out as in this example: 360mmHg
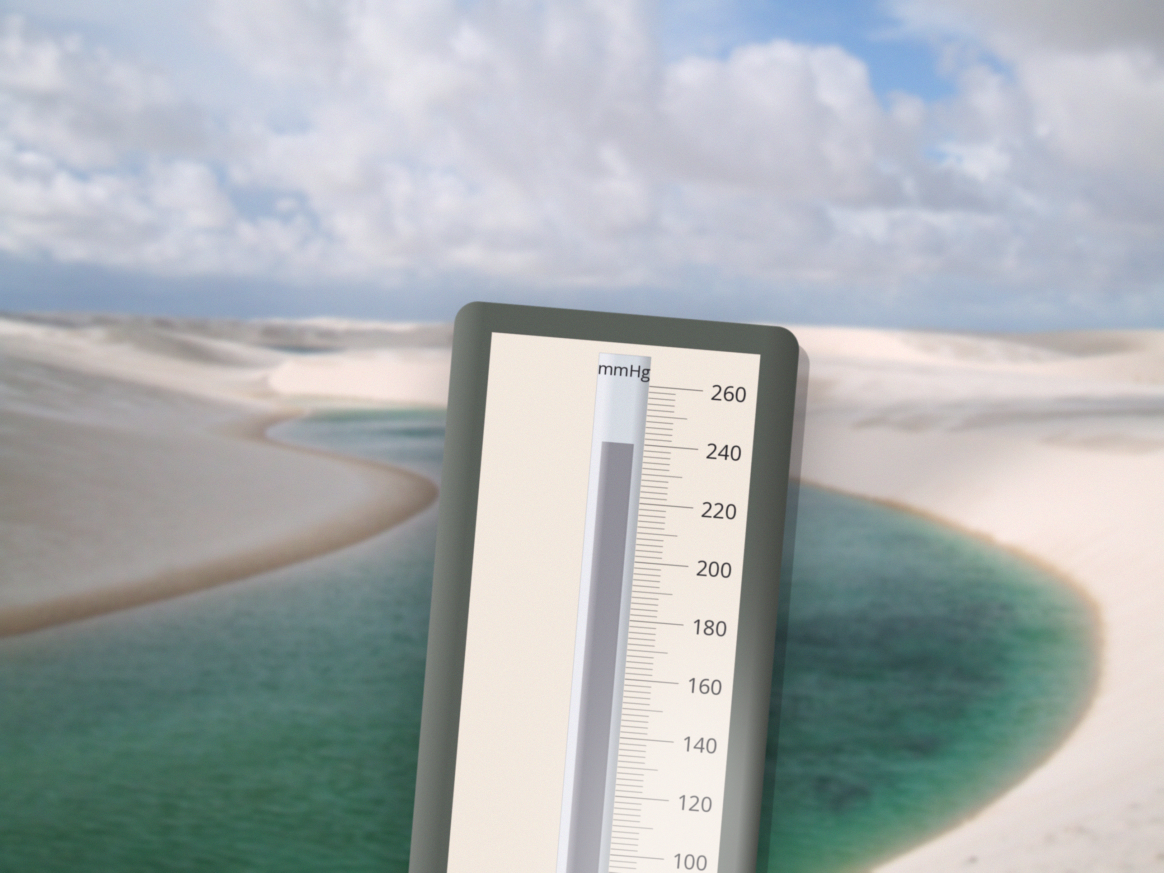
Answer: 240mmHg
